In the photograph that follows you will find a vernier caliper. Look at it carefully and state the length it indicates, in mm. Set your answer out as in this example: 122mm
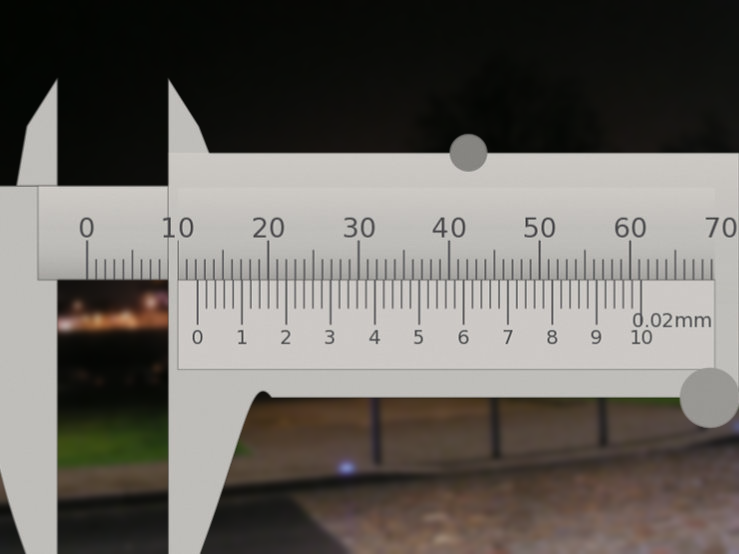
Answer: 12.2mm
